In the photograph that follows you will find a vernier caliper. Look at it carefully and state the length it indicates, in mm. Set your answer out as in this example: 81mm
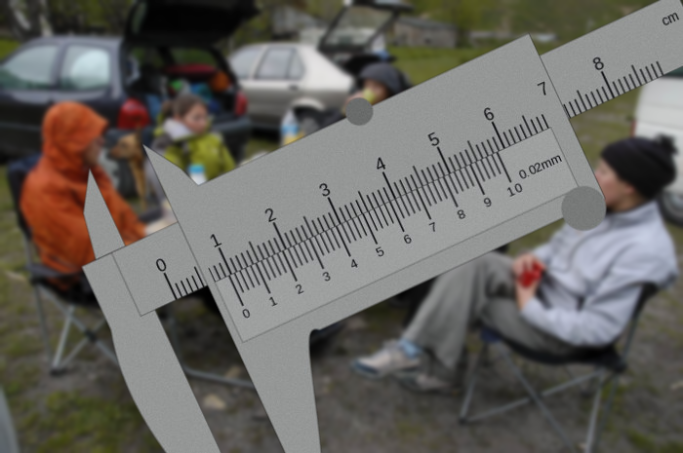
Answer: 9.6mm
